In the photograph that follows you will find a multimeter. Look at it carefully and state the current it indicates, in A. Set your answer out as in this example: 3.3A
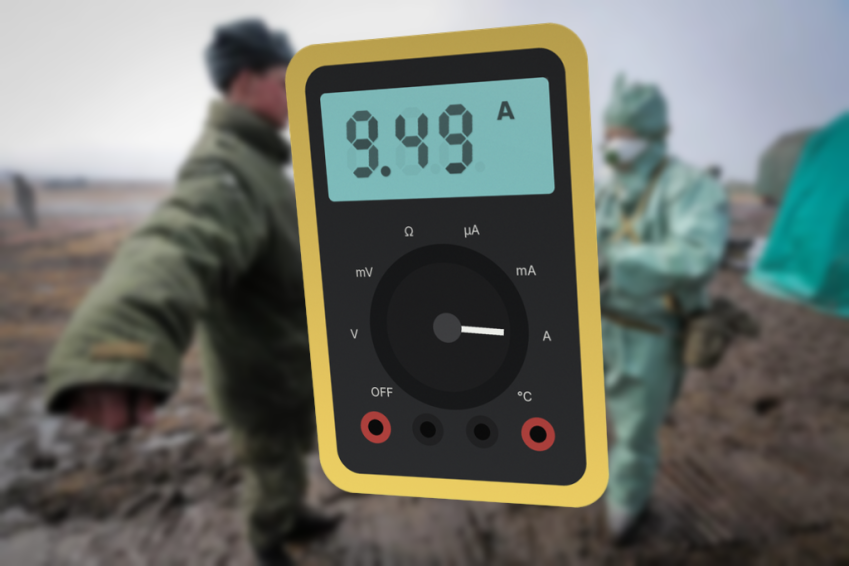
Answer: 9.49A
